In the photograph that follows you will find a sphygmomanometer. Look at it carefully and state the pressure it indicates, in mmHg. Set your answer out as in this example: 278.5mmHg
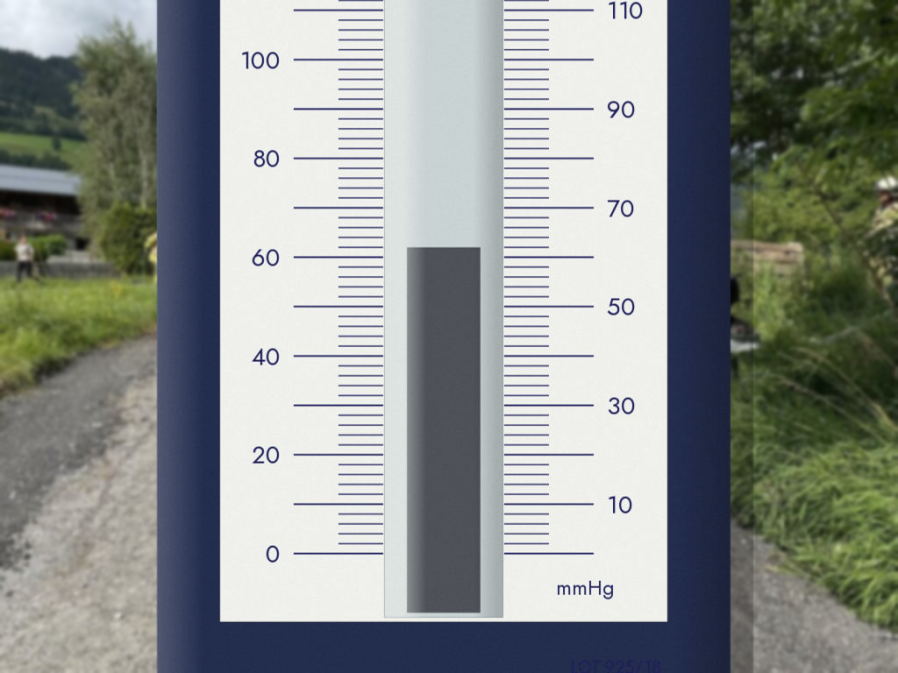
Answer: 62mmHg
